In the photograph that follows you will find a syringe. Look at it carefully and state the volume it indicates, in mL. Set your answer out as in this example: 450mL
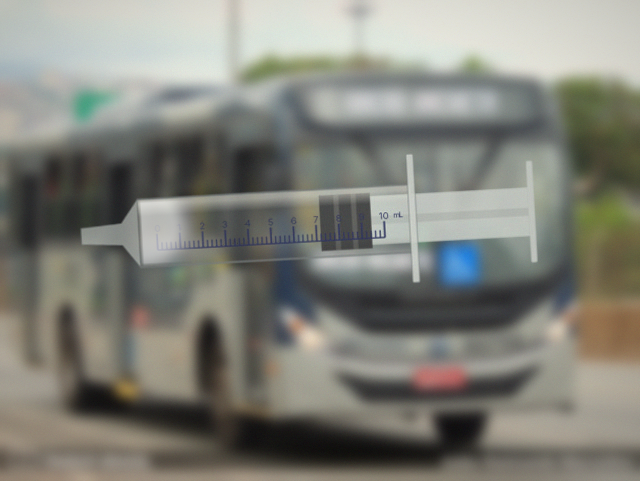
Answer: 7.2mL
